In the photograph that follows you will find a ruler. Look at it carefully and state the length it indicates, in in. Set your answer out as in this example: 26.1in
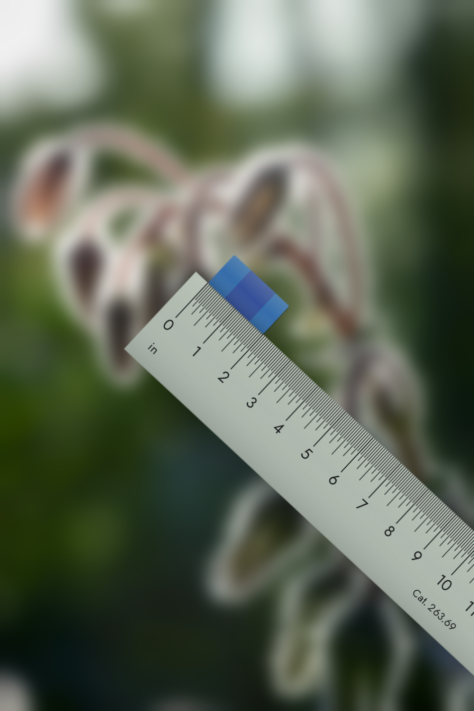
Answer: 2in
